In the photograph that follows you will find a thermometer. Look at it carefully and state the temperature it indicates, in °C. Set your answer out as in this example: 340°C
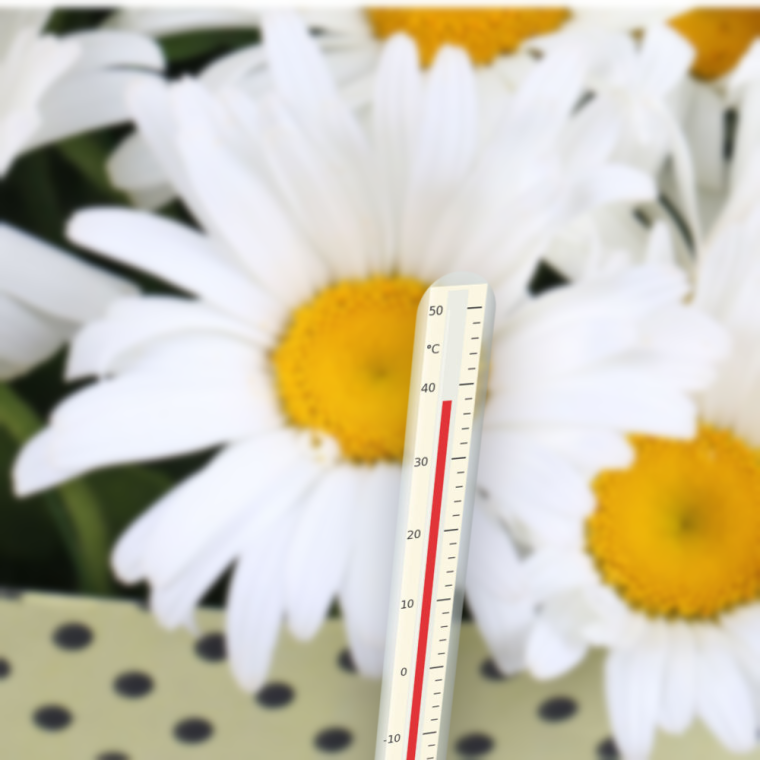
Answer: 38°C
